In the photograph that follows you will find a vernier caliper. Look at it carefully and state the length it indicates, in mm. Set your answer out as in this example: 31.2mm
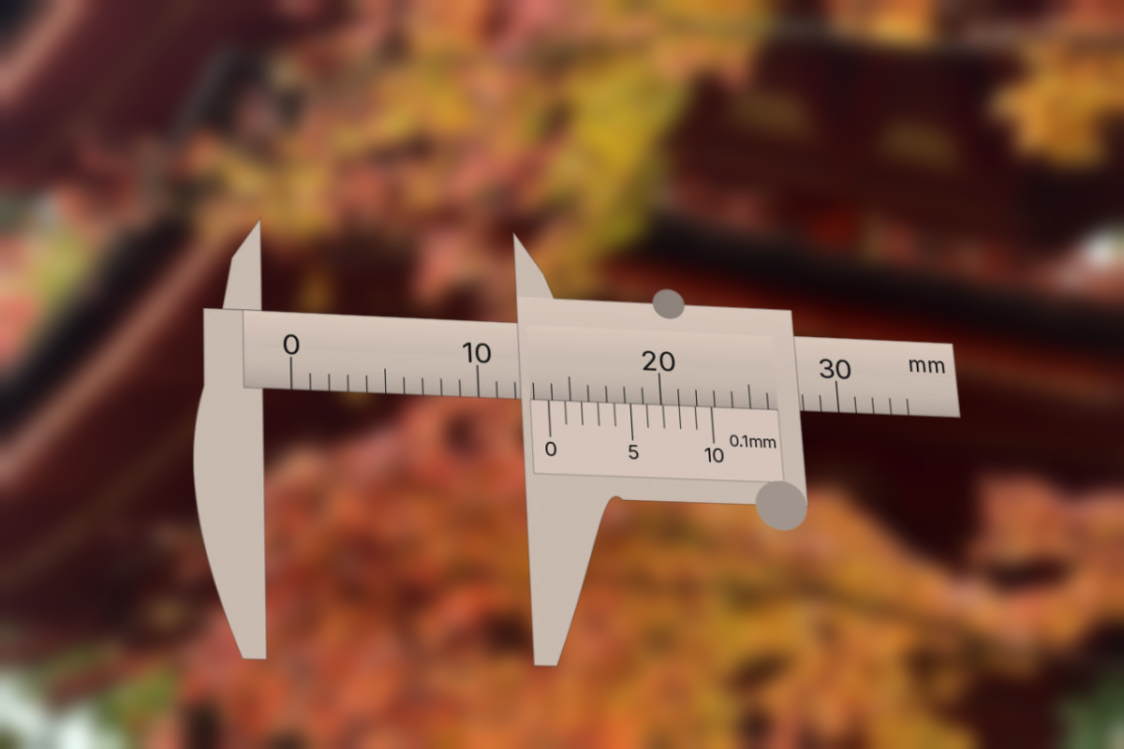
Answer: 13.8mm
